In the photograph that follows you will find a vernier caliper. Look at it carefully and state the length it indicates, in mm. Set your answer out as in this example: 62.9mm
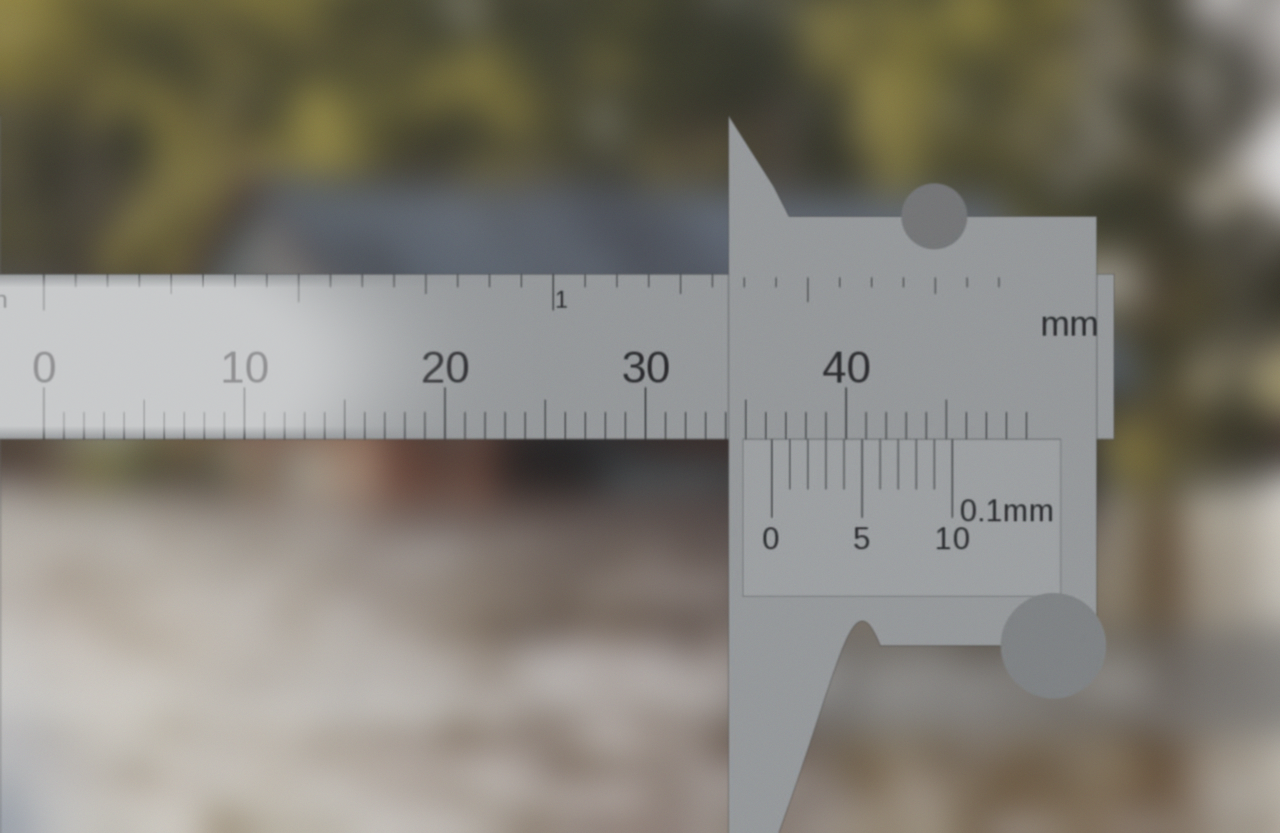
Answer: 36.3mm
